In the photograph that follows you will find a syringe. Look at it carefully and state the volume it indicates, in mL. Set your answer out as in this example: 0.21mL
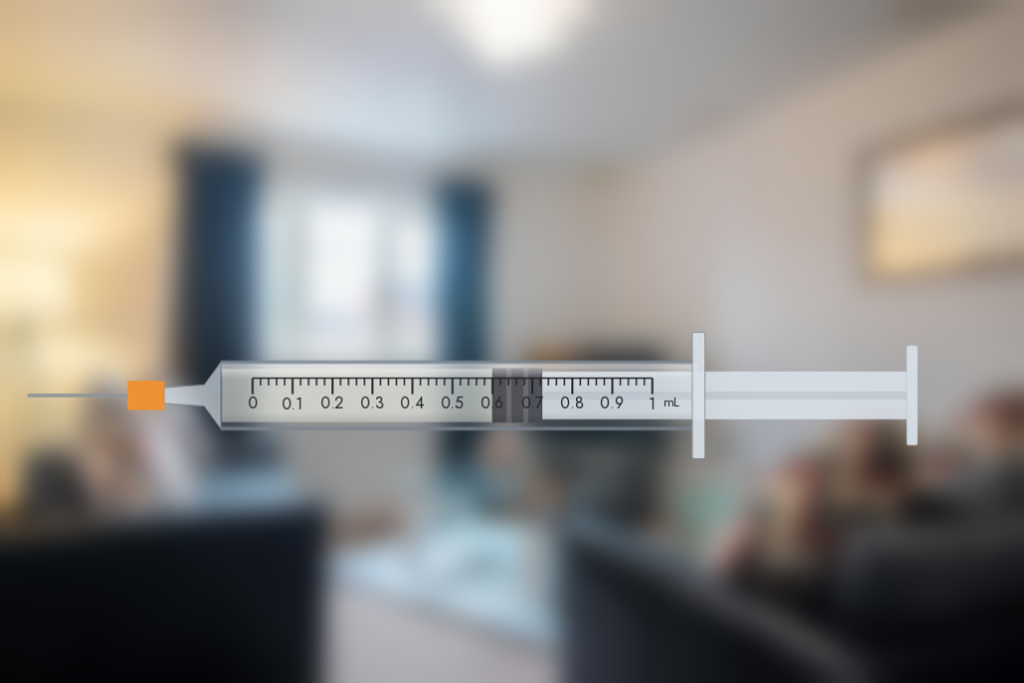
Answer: 0.6mL
